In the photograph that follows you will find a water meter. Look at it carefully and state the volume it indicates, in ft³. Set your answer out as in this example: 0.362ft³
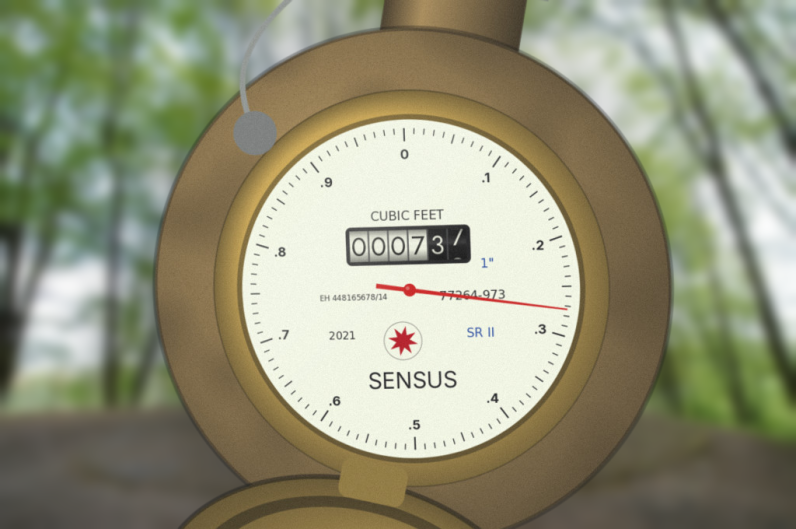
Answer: 737.27ft³
